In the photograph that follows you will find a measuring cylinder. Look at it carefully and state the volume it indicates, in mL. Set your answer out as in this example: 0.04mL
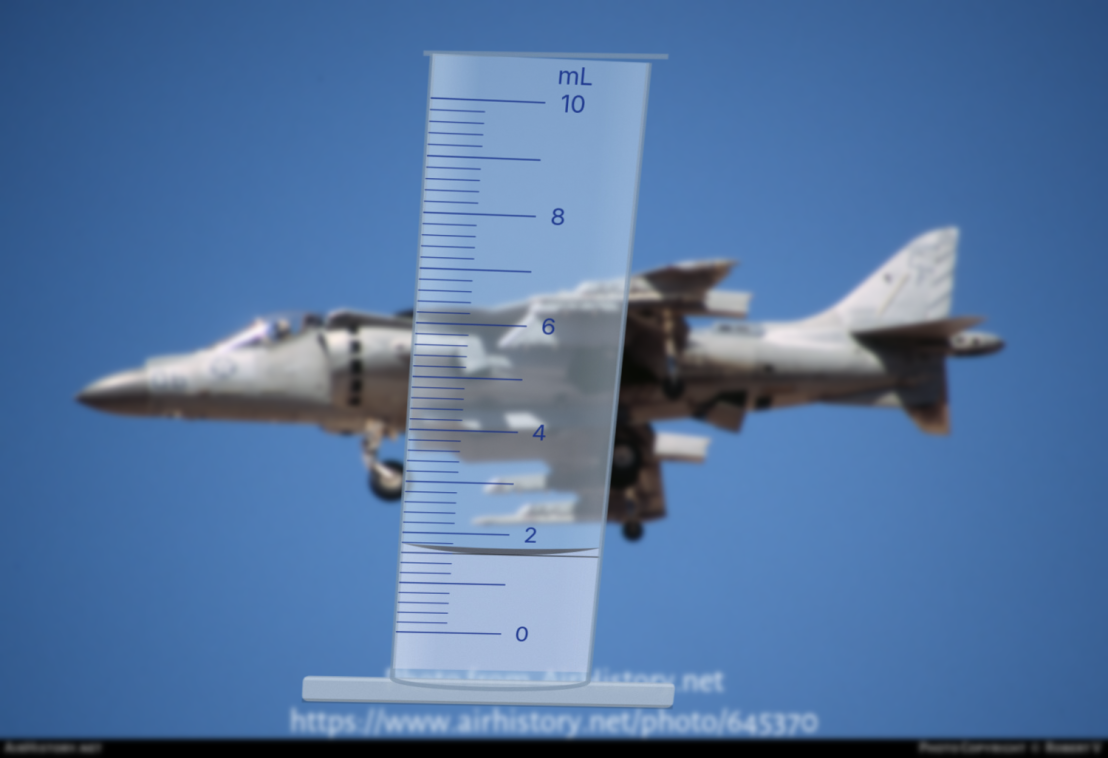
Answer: 1.6mL
